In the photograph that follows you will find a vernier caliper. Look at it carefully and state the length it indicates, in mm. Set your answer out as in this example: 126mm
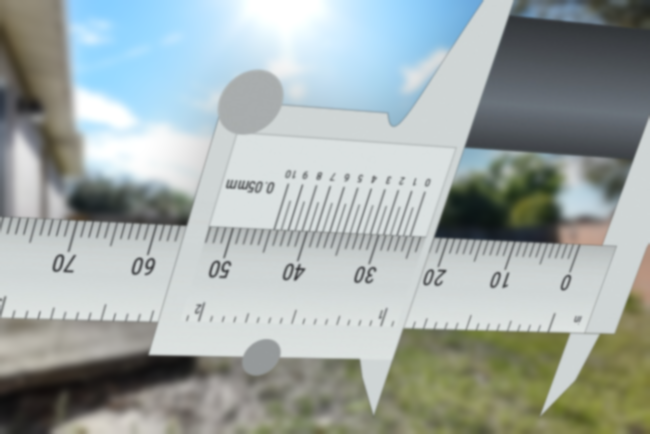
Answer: 25.5mm
